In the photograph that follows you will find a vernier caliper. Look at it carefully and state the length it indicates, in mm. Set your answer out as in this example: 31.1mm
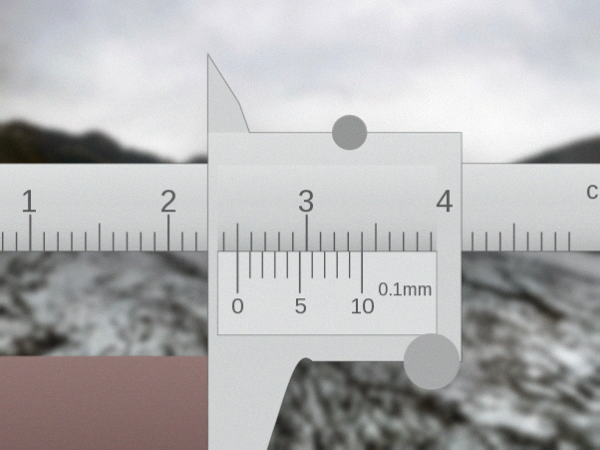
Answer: 25.0mm
